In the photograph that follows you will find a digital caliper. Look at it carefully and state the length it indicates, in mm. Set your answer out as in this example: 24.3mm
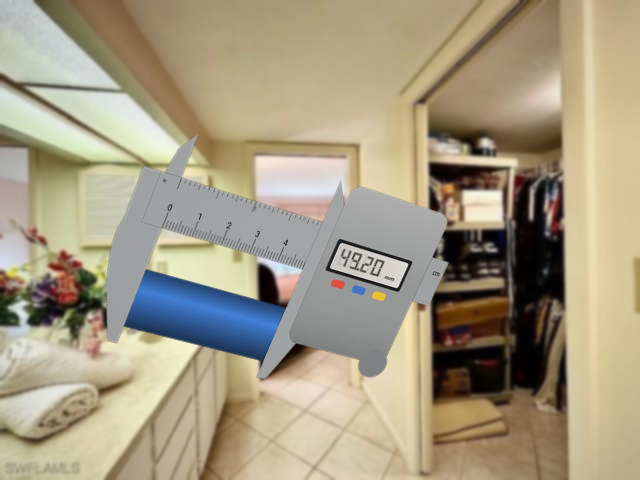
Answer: 49.20mm
